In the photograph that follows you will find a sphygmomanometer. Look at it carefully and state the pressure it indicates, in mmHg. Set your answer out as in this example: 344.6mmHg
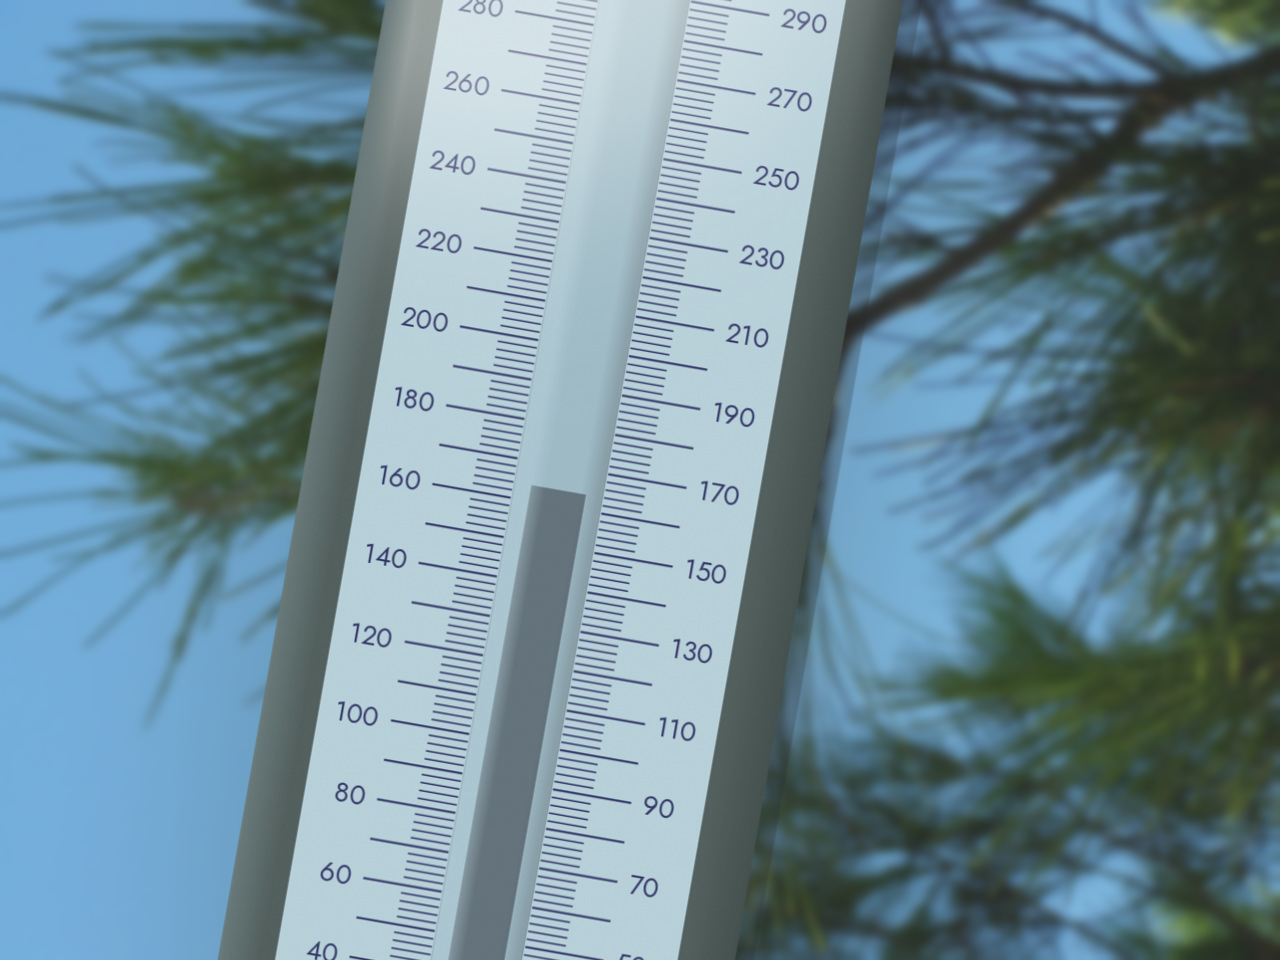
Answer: 164mmHg
